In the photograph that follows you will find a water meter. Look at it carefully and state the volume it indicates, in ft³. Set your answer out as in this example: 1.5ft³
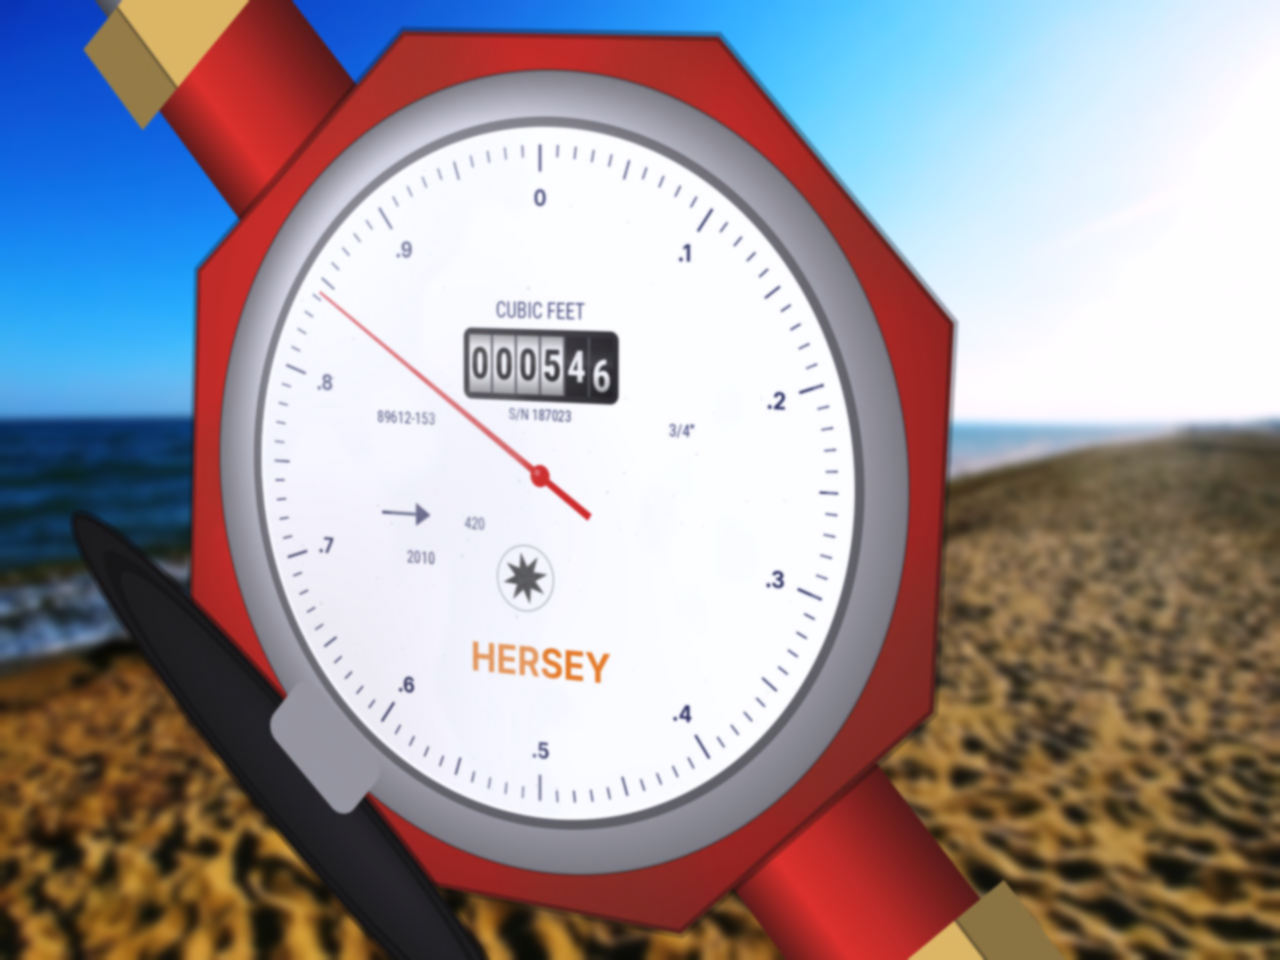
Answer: 545.84ft³
